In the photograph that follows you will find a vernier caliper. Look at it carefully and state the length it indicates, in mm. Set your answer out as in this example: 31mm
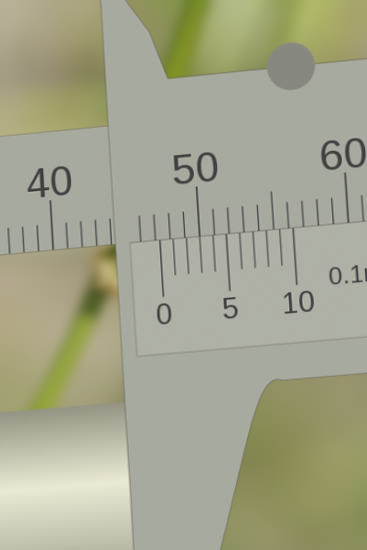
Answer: 47.3mm
